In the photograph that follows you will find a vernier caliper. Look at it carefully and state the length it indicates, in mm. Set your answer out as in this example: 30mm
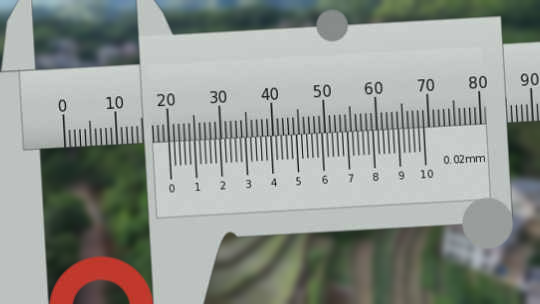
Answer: 20.0mm
